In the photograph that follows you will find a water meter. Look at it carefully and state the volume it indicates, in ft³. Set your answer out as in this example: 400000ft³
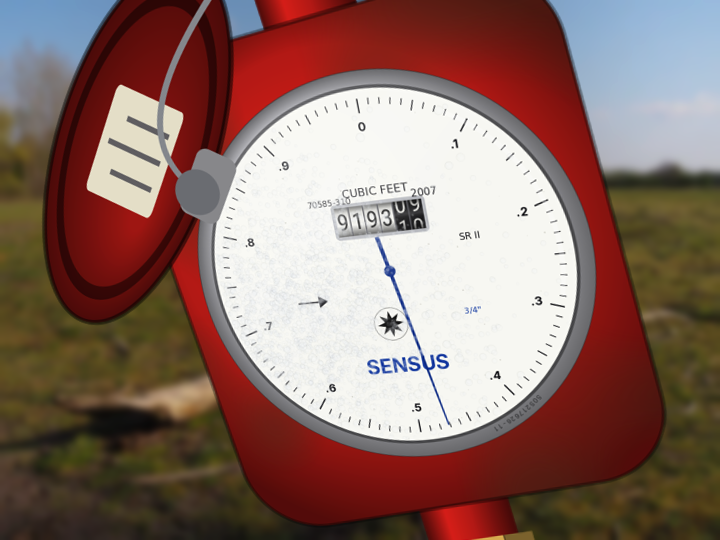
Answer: 919309.47ft³
